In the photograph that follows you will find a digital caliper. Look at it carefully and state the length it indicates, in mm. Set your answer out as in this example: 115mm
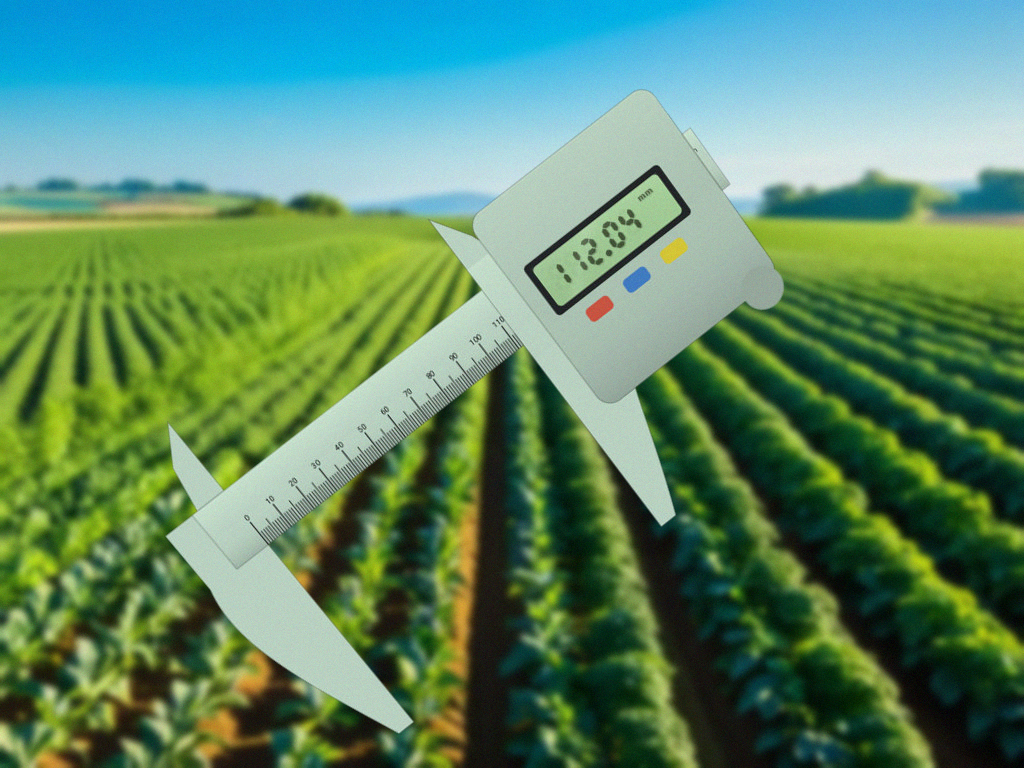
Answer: 112.04mm
